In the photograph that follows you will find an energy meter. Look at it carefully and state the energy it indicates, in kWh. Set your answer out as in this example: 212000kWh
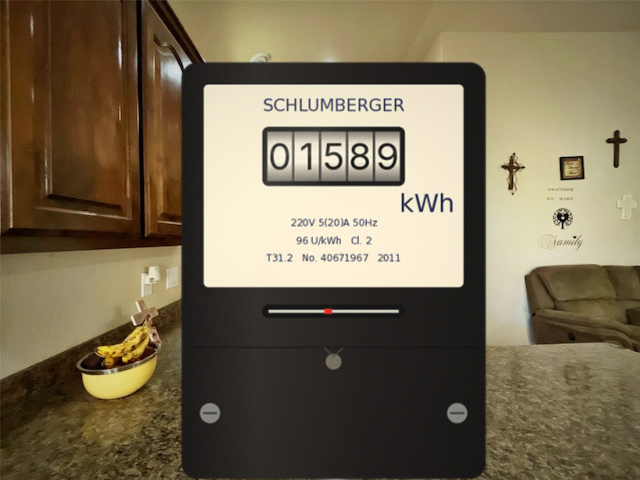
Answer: 1589kWh
